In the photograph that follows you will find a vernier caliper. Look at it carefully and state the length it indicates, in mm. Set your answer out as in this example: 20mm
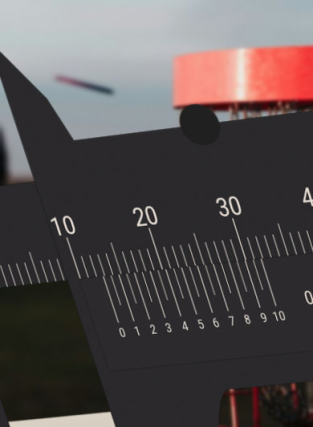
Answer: 12.8mm
